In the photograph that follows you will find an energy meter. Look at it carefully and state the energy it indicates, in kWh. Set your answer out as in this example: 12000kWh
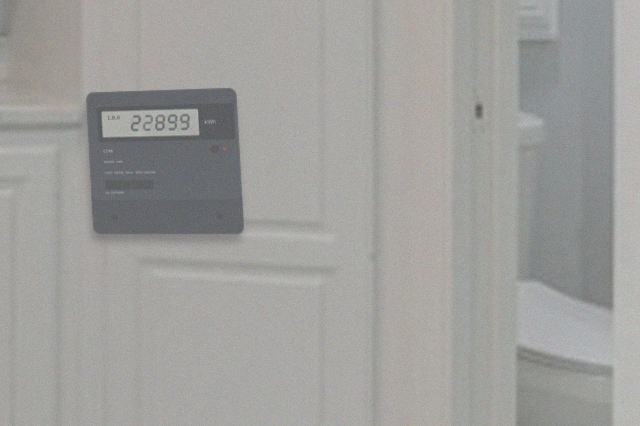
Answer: 22899kWh
